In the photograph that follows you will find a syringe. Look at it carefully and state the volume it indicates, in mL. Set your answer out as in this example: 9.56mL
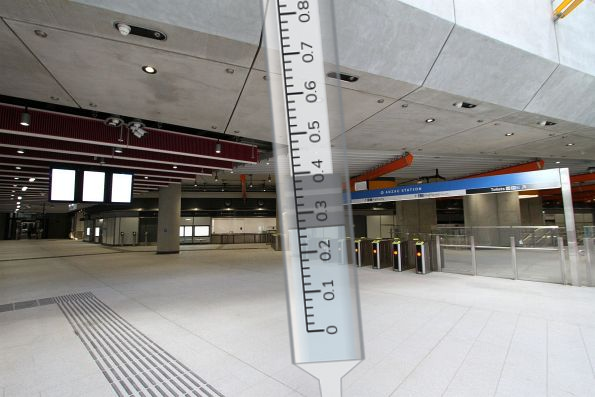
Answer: 0.26mL
